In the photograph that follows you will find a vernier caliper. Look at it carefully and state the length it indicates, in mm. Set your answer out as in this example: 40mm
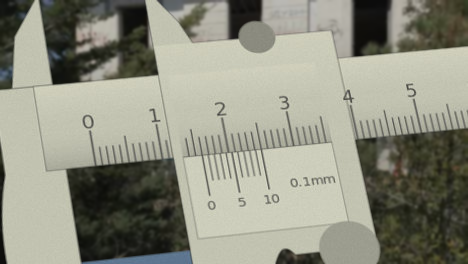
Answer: 16.0mm
